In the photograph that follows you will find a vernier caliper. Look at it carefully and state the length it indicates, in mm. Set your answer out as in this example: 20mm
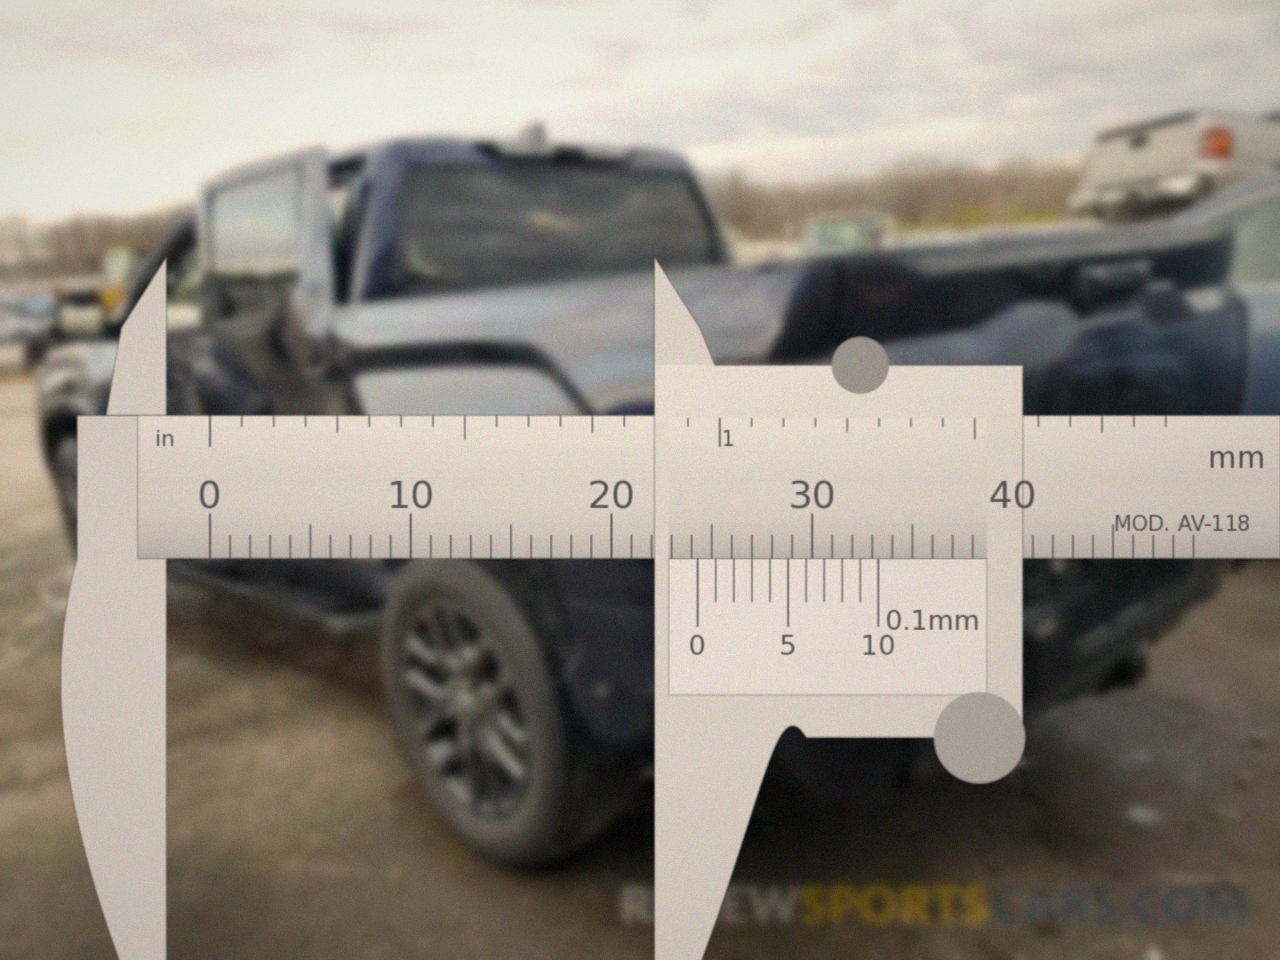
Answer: 24.3mm
